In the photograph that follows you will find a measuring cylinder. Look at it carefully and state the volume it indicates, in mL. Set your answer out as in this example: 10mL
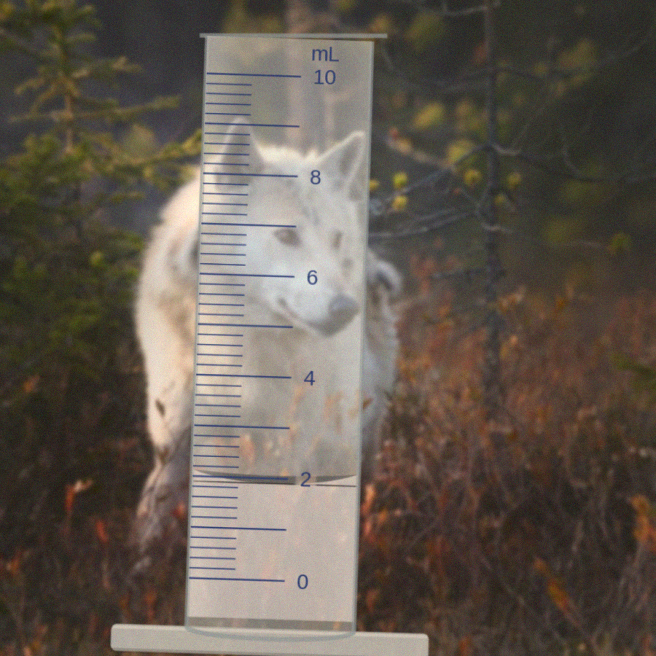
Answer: 1.9mL
